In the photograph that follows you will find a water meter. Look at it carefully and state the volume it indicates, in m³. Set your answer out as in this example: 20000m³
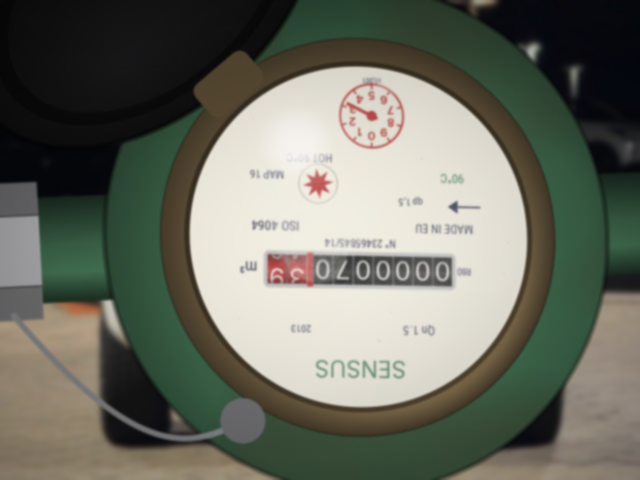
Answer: 70.393m³
